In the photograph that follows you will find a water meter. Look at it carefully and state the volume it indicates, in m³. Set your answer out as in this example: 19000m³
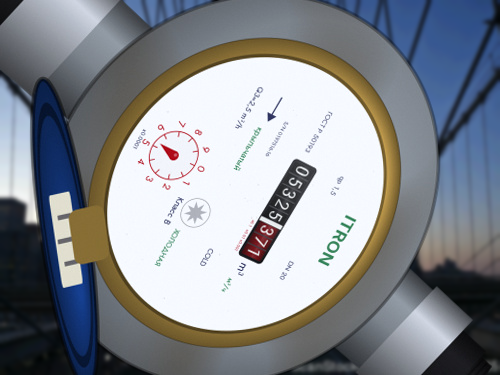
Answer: 5325.3715m³
